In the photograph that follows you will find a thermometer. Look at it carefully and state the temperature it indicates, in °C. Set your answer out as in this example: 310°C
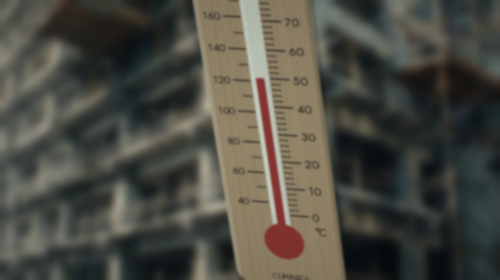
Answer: 50°C
